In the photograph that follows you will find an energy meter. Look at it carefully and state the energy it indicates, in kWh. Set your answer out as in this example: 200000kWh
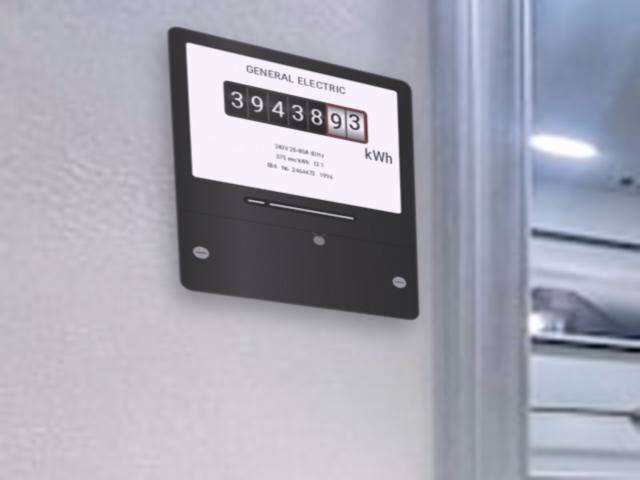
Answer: 39438.93kWh
